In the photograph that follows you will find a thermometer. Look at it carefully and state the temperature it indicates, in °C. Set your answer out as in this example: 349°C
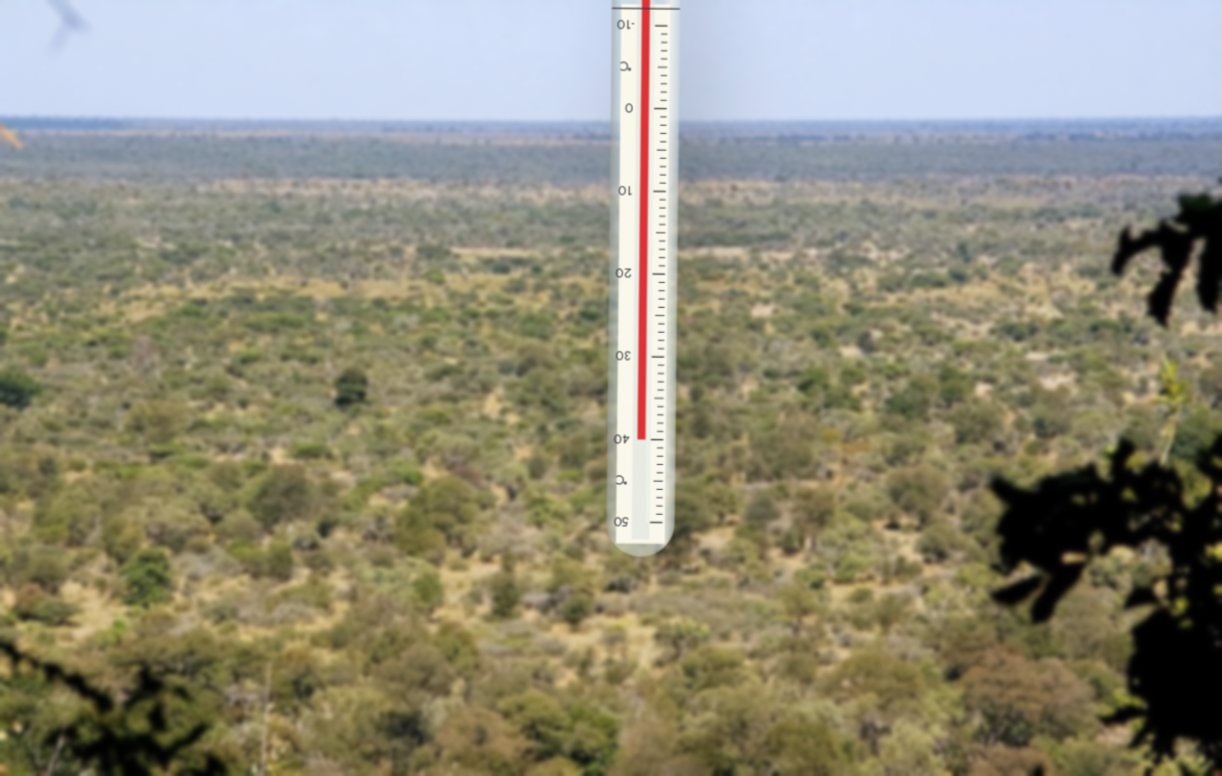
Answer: 40°C
